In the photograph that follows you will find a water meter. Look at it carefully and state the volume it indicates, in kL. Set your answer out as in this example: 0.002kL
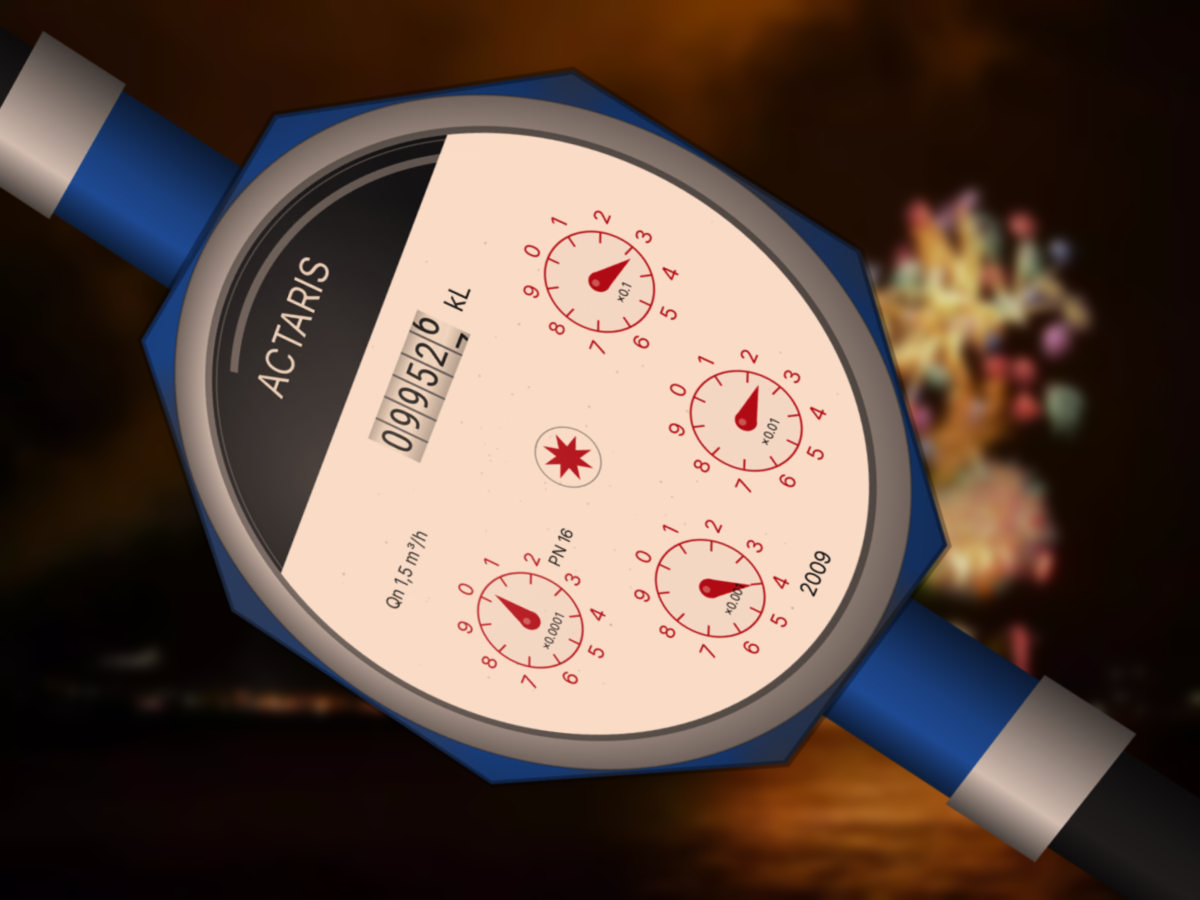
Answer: 99526.3240kL
